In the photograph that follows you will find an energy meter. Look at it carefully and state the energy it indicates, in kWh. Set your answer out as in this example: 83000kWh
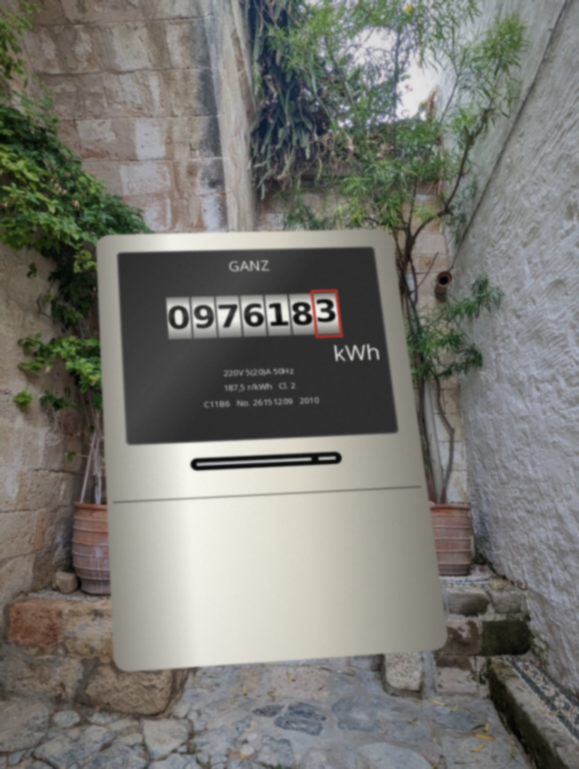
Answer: 97618.3kWh
